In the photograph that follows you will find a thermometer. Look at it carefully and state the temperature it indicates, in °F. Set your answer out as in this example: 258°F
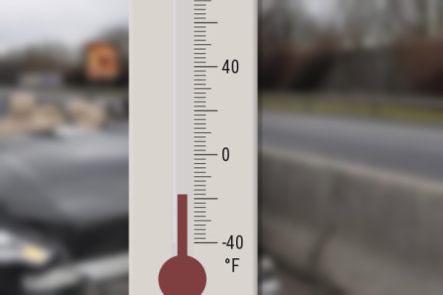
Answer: -18°F
